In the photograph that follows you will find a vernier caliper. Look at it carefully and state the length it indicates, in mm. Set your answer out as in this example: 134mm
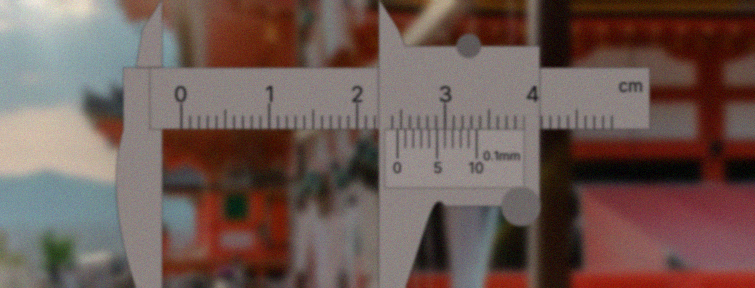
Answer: 24.6mm
